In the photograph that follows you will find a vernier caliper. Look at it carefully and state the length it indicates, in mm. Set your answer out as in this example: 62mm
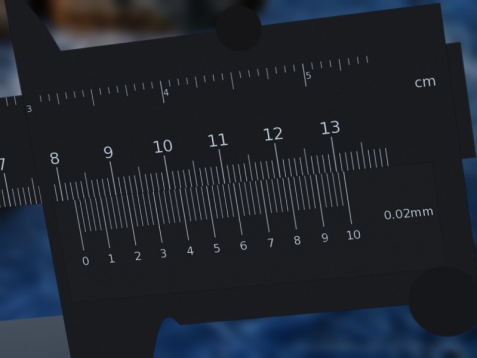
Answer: 82.2mm
